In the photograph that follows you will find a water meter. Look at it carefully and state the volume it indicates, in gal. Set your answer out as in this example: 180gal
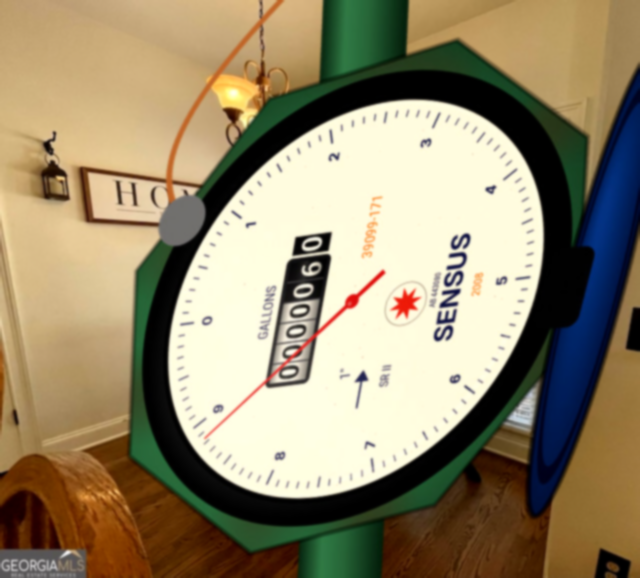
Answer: 58.8gal
